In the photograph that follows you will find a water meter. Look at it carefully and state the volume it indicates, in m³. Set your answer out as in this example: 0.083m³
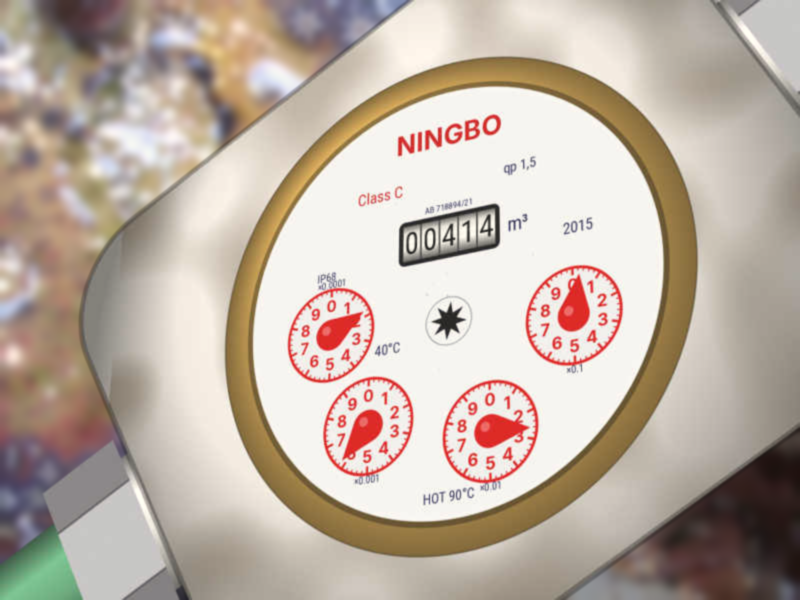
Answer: 414.0261m³
